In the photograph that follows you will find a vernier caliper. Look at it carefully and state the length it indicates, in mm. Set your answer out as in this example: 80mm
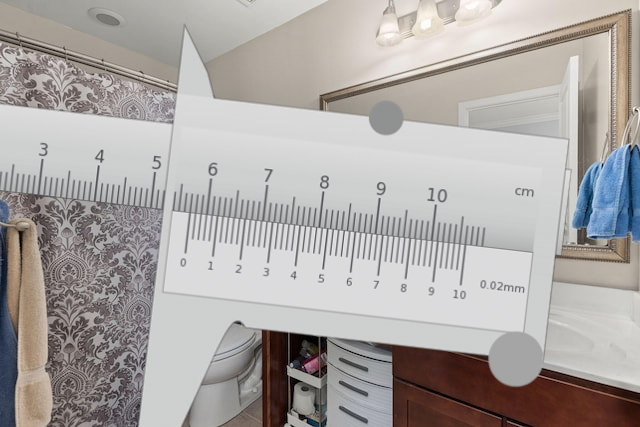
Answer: 57.0mm
